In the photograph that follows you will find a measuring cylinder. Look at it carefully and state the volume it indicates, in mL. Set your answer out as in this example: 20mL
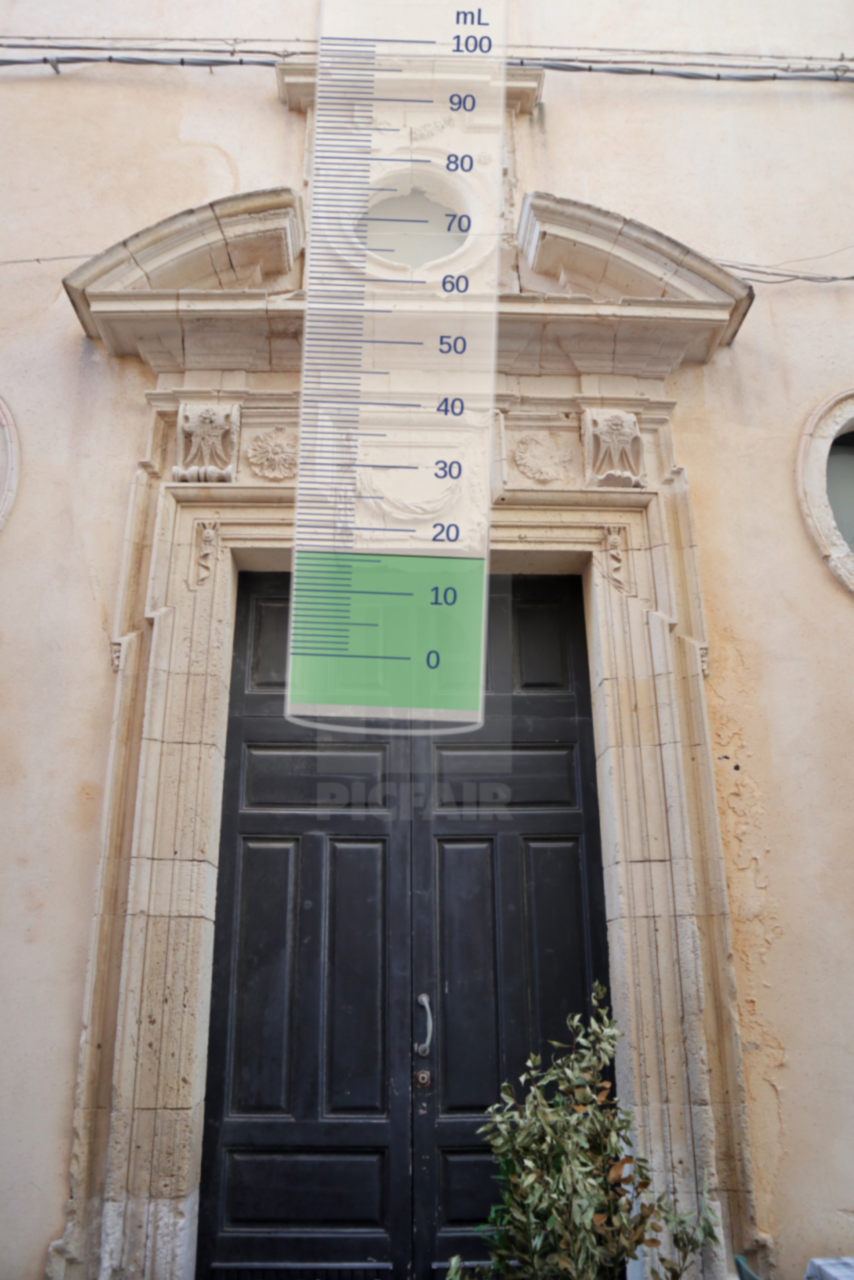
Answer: 16mL
